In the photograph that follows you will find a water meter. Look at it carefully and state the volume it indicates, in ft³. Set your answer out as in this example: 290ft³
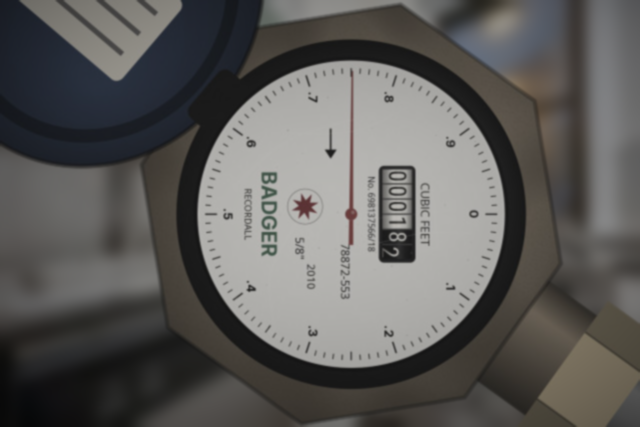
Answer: 181.75ft³
